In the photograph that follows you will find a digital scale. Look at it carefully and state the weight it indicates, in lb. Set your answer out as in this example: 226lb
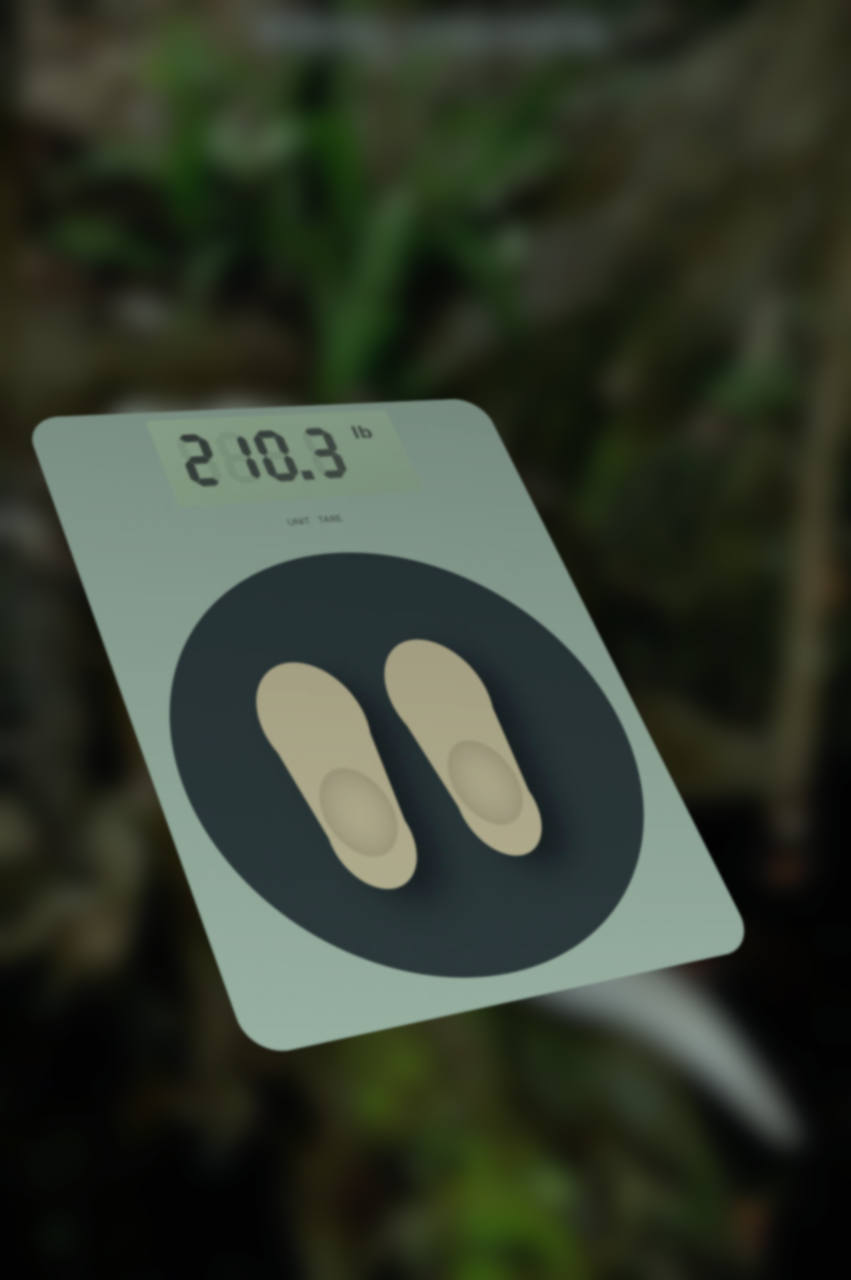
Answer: 210.3lb
